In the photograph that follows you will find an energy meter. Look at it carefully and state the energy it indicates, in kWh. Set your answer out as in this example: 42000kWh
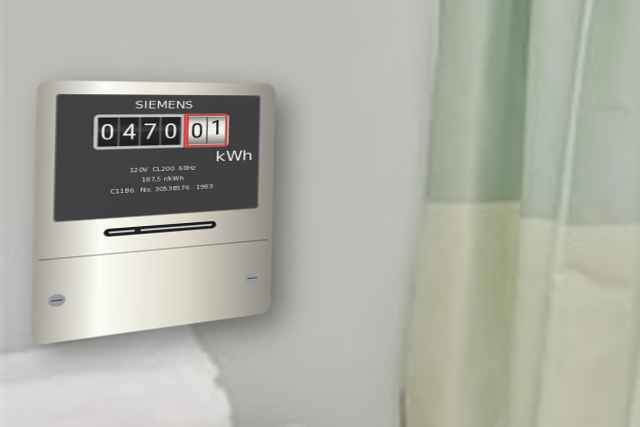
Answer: 470.01kWh
